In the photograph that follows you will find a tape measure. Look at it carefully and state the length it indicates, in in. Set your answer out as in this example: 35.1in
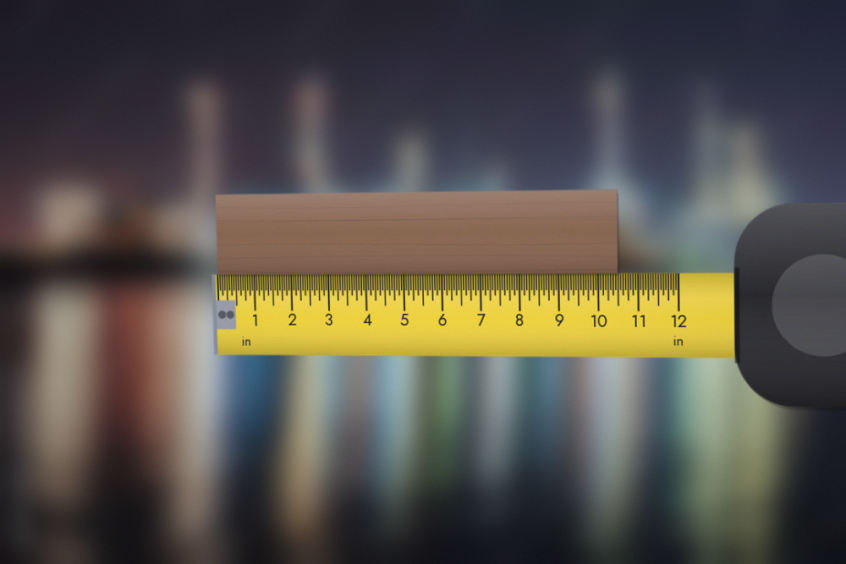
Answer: 10.5in
